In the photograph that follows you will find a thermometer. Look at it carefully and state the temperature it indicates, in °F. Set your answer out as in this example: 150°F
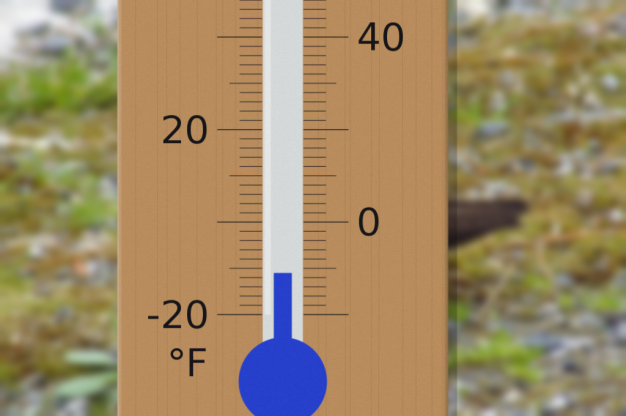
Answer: -11°F
